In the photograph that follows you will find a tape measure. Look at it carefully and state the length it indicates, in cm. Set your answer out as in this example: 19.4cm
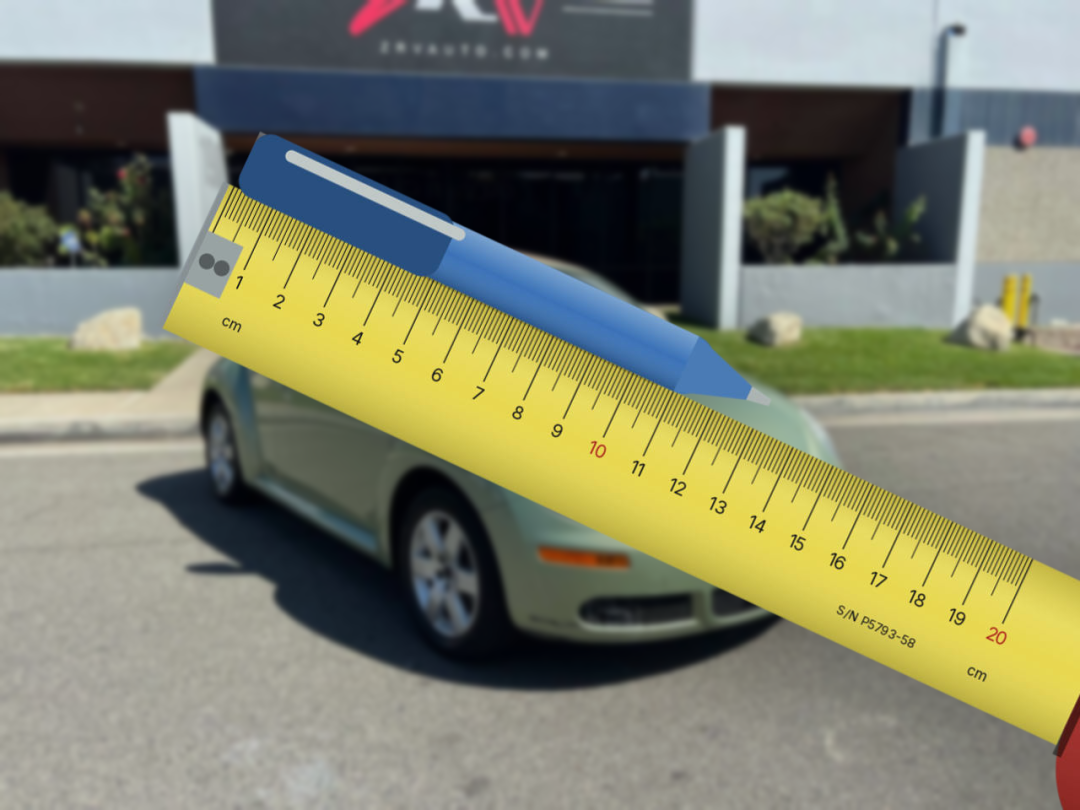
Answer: 13.1cm
